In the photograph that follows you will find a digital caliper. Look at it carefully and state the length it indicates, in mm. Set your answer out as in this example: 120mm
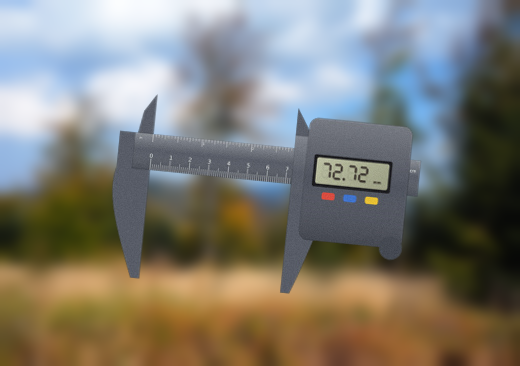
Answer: 72.72mm
